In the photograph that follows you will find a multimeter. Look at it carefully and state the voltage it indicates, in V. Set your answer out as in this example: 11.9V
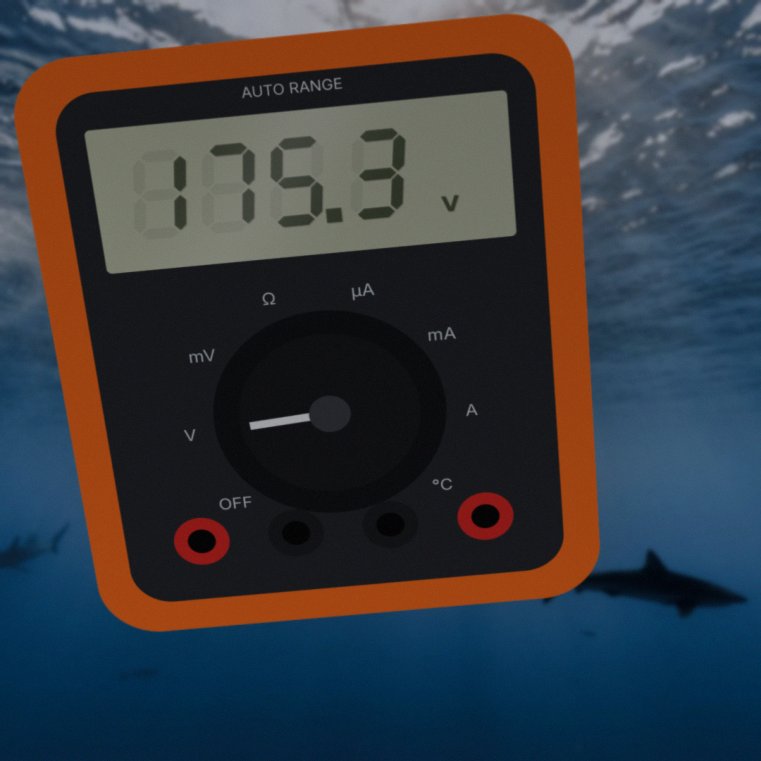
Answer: 175.3V
